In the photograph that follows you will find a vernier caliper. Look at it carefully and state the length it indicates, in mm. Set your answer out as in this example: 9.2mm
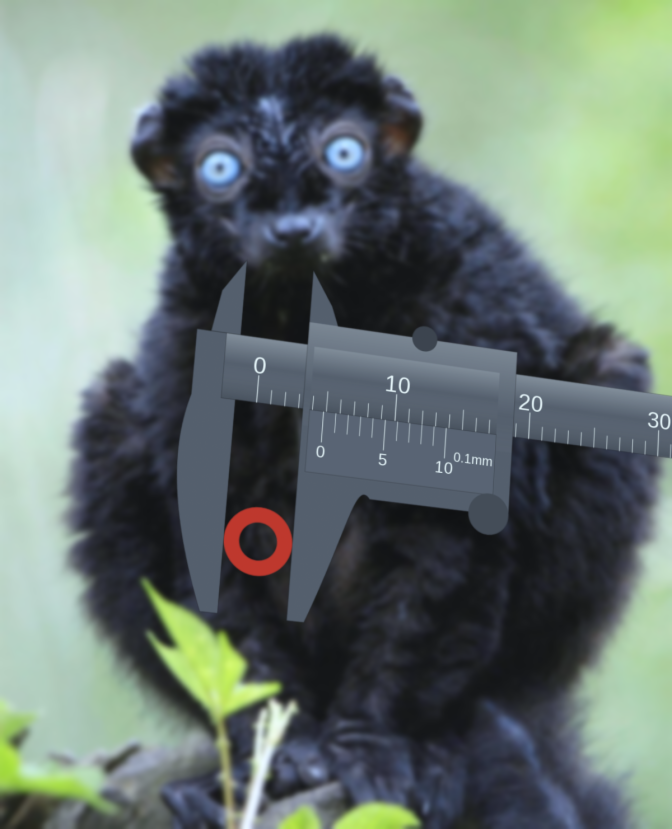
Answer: 4.8mm
